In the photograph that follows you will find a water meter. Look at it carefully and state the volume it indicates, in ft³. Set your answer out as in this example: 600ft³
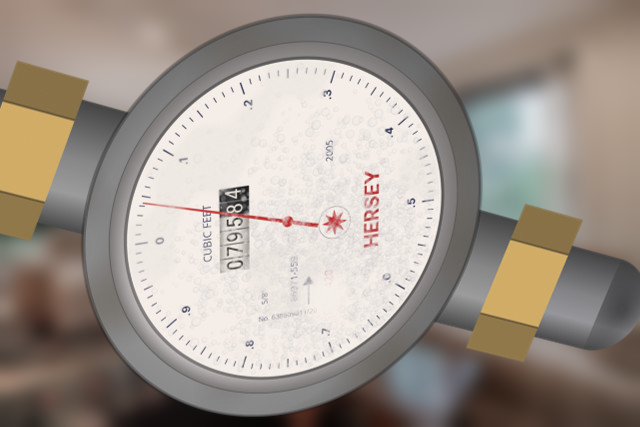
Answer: 79584.04ft³
